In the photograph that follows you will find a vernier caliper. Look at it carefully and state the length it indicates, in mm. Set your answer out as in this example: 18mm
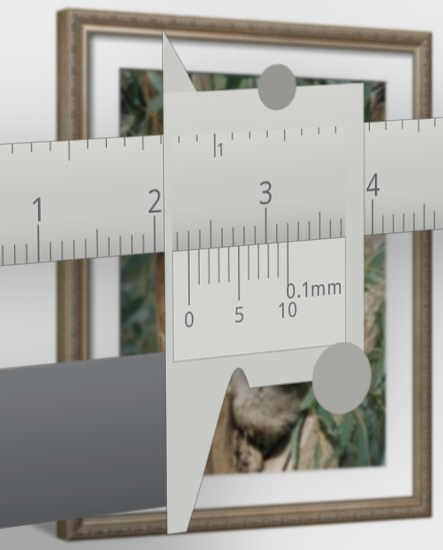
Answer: 23.0mm
